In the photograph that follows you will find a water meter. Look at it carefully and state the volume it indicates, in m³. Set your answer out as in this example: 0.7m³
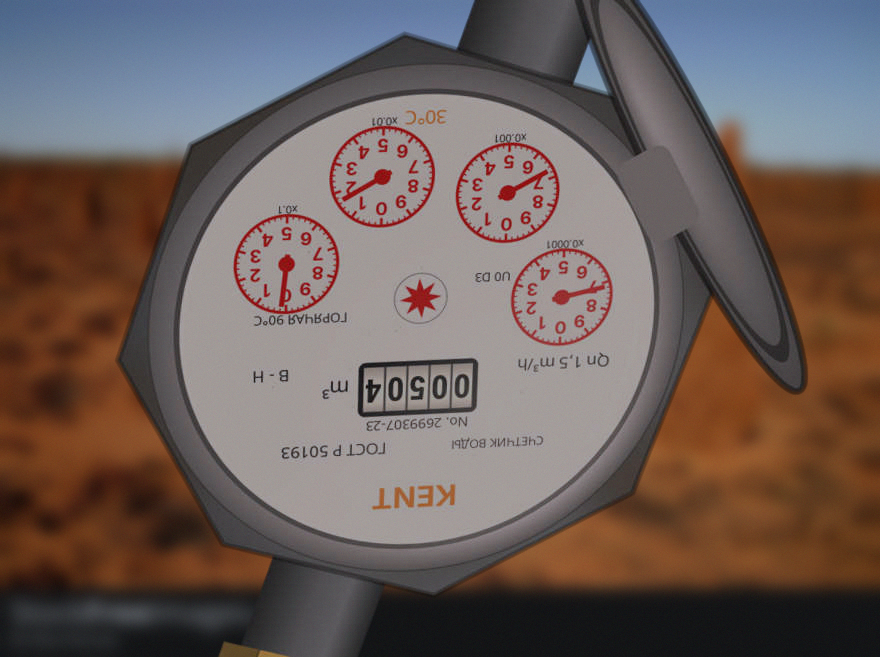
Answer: 504.0167m³
